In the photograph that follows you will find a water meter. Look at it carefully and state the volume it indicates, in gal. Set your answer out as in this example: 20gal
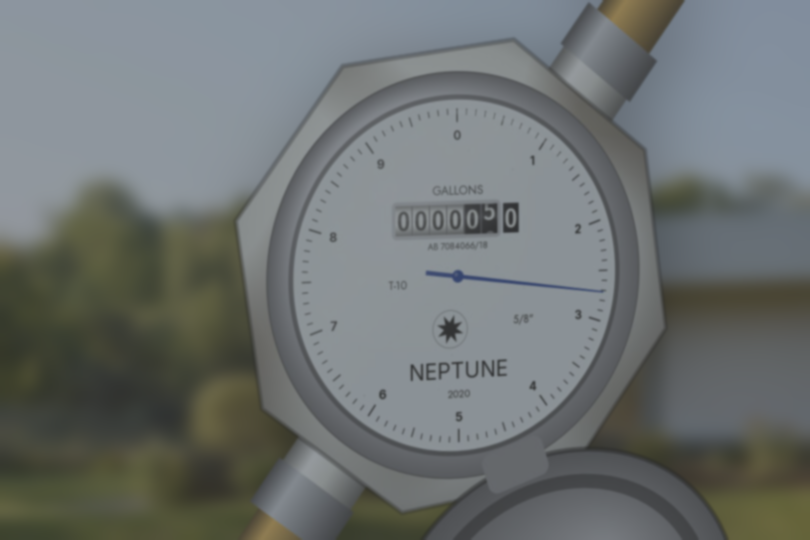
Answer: 52.7gal
